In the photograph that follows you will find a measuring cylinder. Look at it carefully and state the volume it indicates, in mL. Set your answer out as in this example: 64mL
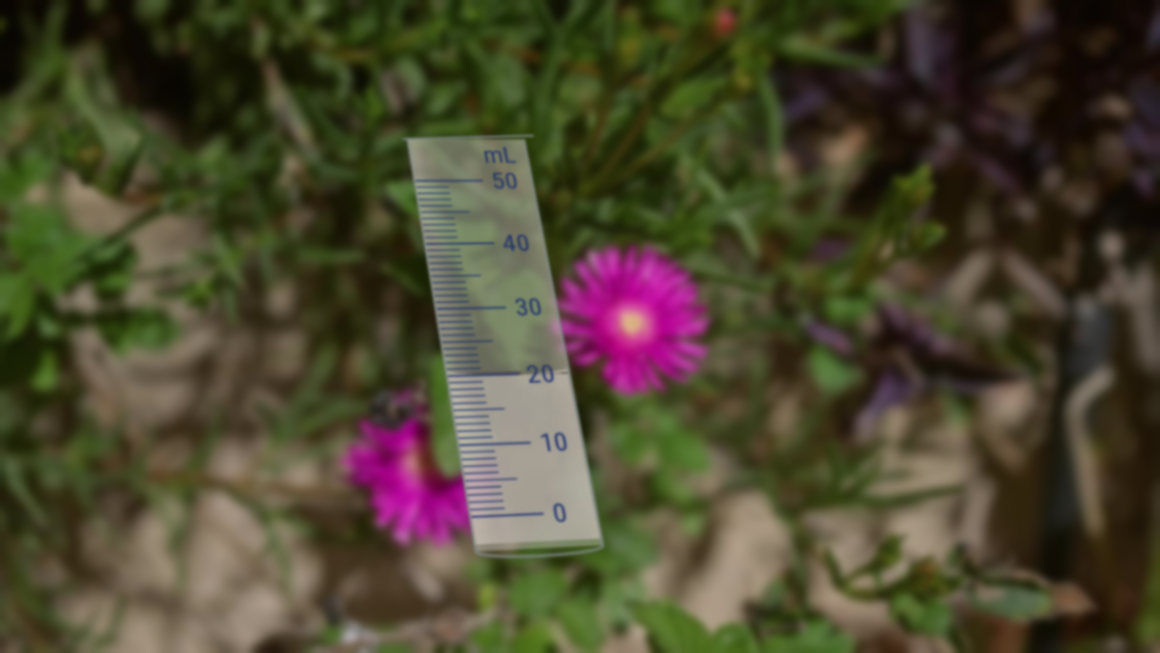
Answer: 20mL
